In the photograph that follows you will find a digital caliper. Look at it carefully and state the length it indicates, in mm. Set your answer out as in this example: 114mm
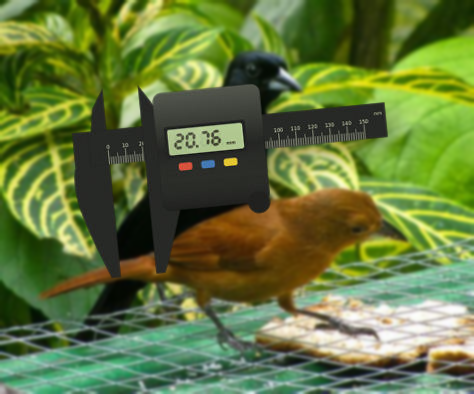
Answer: 20.76mm
